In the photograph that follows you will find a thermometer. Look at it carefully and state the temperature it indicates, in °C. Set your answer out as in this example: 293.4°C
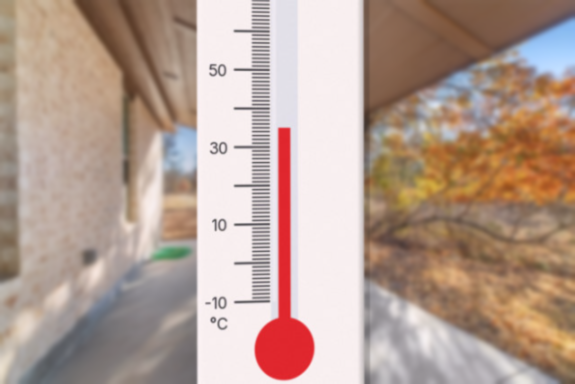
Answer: 35°C
